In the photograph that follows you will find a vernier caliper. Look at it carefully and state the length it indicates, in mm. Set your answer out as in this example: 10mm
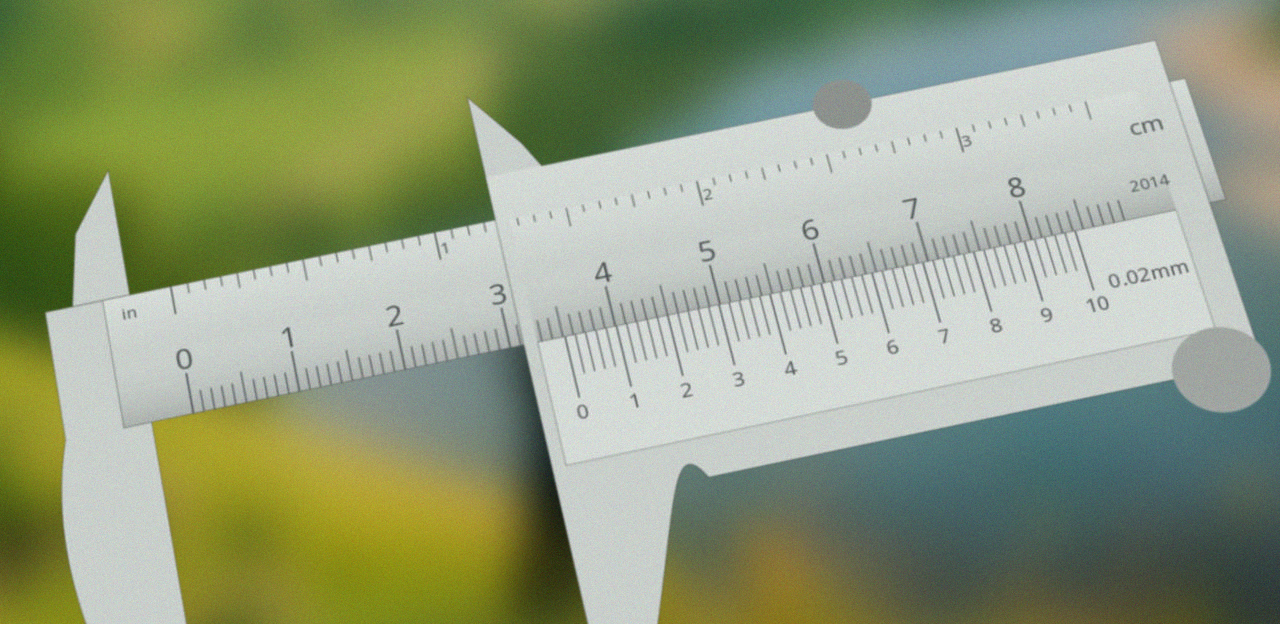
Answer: 35.2mm
